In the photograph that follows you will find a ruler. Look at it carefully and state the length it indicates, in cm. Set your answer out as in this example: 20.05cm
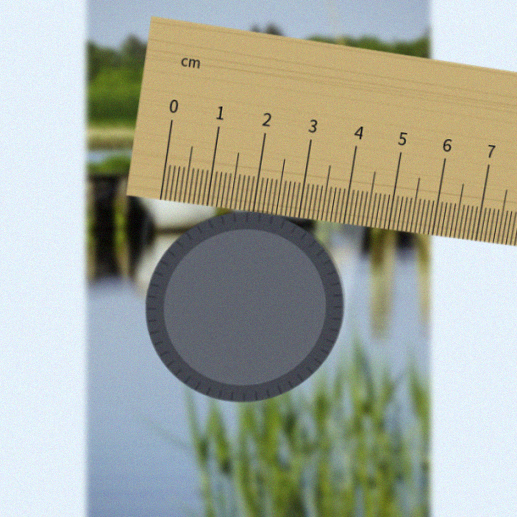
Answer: 4.3cm
